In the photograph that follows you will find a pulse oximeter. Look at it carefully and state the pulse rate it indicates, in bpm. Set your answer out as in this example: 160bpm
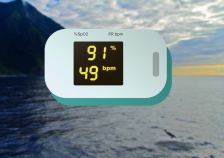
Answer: 49bpm
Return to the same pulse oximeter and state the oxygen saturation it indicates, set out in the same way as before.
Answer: 91%
